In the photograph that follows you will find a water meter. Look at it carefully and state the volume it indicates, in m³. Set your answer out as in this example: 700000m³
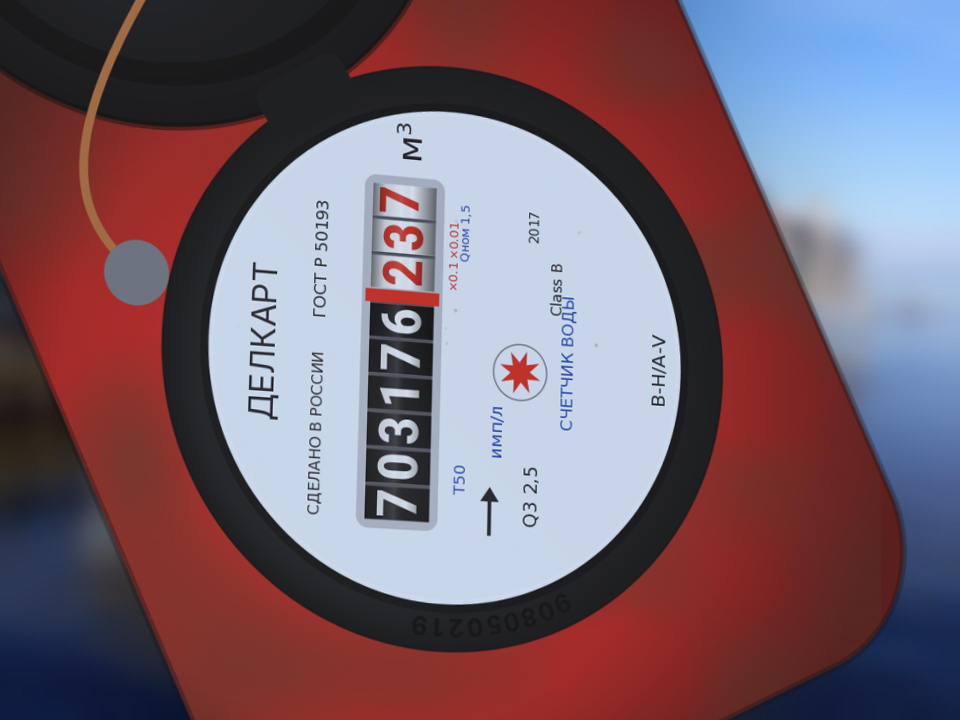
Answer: 703176.237m³
